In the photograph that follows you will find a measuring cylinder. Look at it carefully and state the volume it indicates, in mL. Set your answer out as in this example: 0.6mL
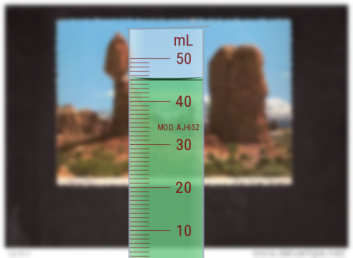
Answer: 45mL
